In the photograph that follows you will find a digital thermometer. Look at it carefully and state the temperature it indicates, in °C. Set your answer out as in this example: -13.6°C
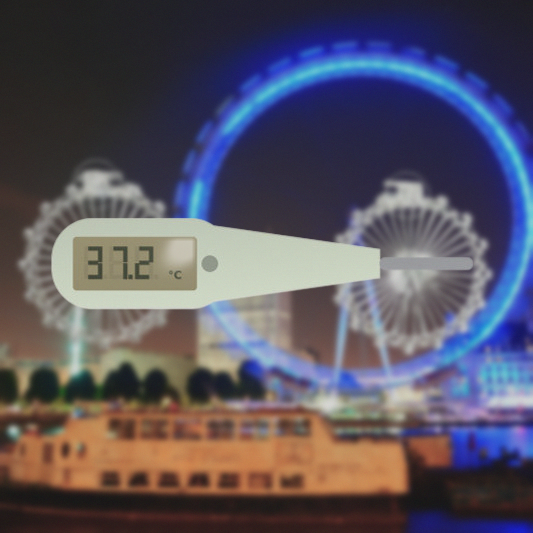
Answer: 37.2°C
